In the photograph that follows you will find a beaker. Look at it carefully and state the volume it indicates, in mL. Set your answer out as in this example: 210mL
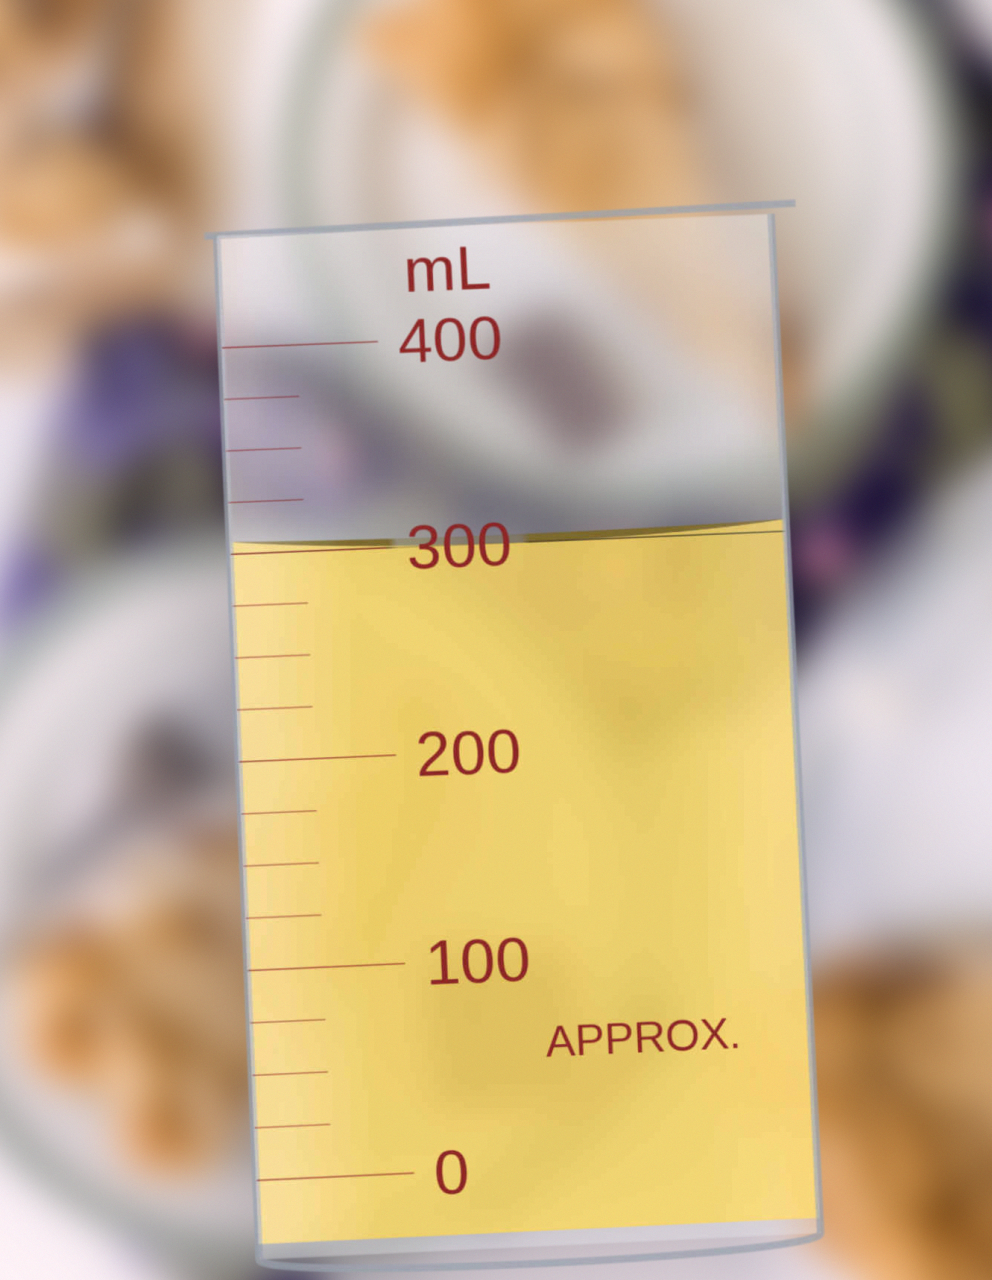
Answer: 300mL
